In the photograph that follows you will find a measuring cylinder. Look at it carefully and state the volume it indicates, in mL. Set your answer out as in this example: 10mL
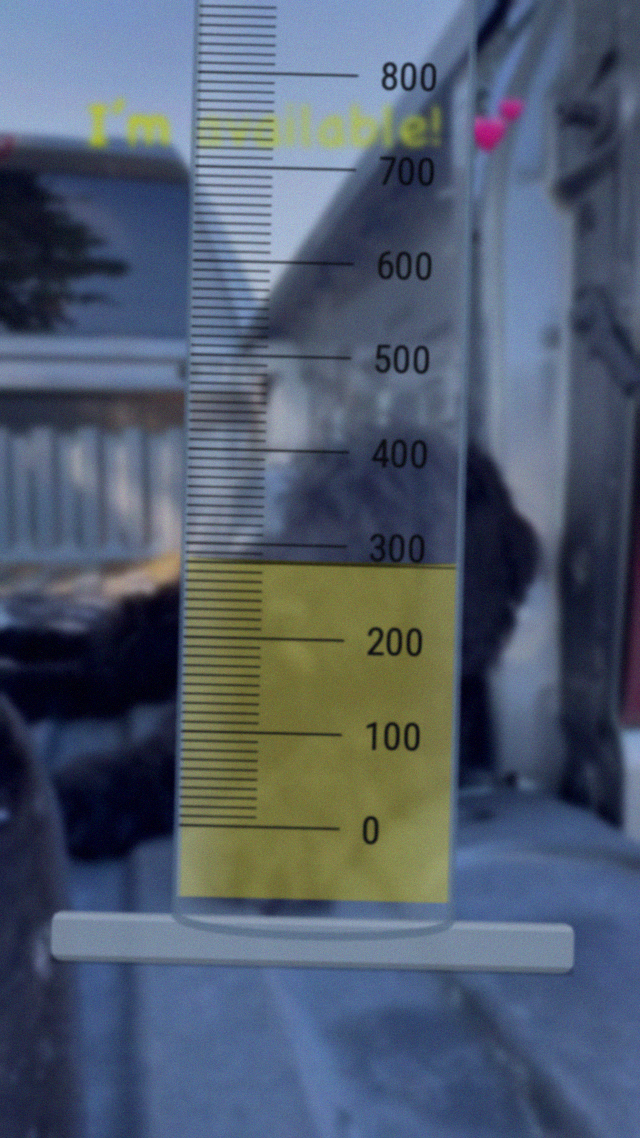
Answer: 280mL
